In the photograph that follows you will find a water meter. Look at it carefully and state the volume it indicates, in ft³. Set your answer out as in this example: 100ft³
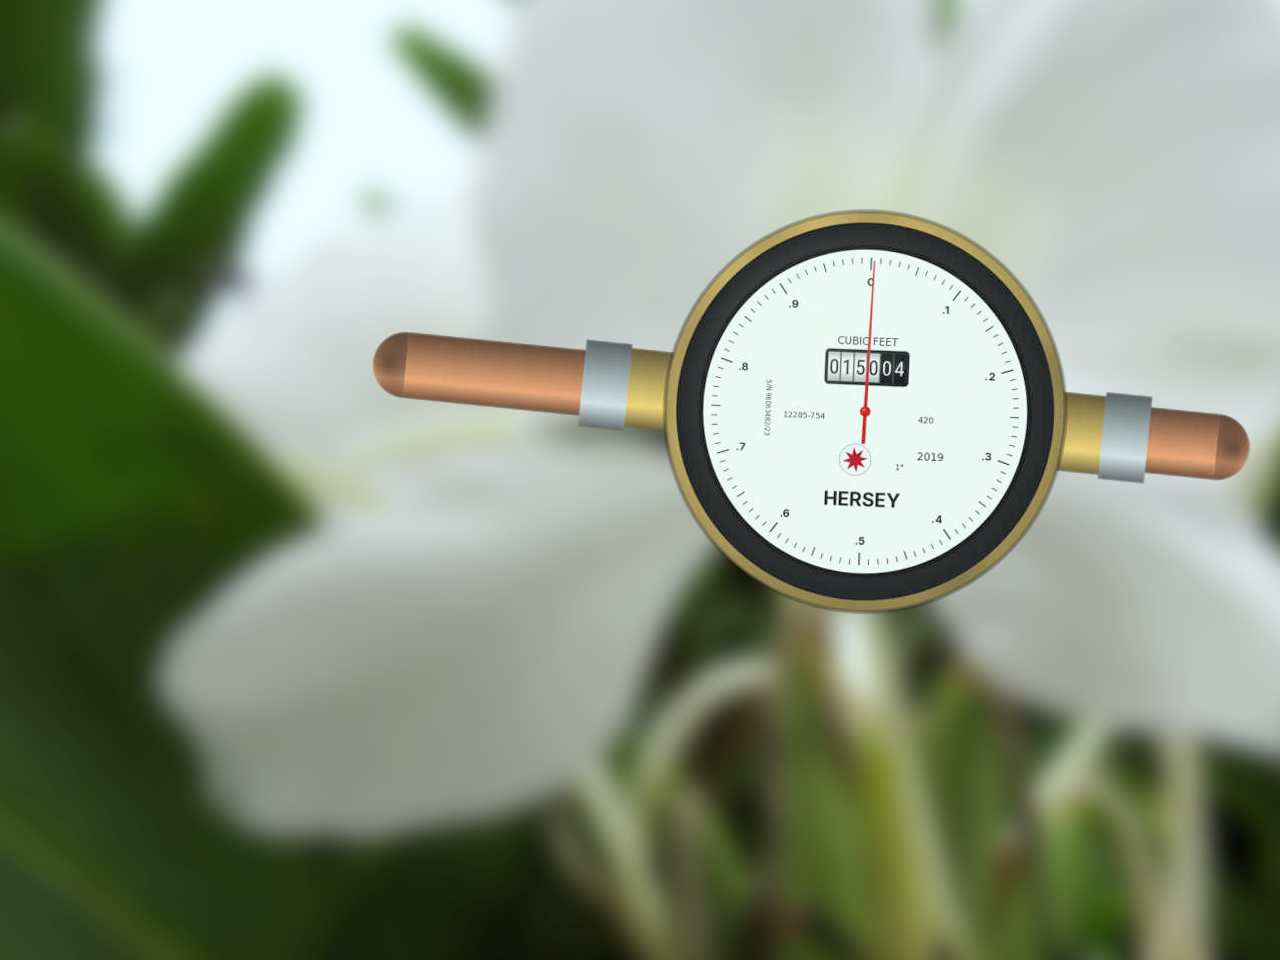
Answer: 15004.00ft³
